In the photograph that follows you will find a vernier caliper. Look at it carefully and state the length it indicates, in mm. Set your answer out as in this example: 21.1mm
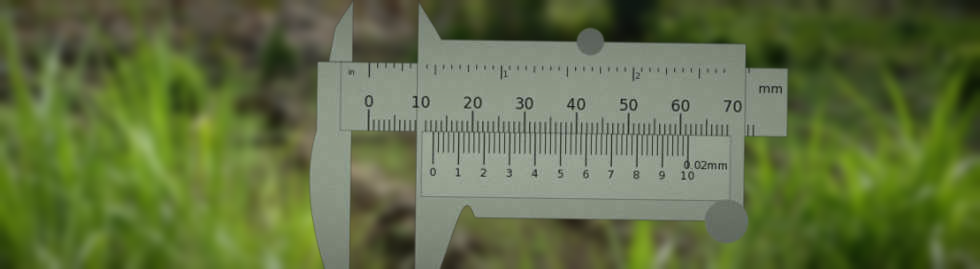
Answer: 12.5mm
